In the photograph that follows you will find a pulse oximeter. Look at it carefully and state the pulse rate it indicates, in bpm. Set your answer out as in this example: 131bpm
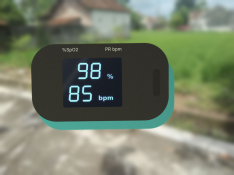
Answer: 85bpm
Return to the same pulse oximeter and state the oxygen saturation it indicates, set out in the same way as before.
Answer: 98%
